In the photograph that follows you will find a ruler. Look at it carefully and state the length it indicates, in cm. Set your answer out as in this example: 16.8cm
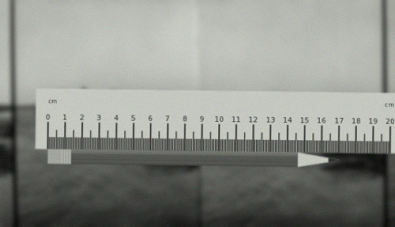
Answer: 17cm
